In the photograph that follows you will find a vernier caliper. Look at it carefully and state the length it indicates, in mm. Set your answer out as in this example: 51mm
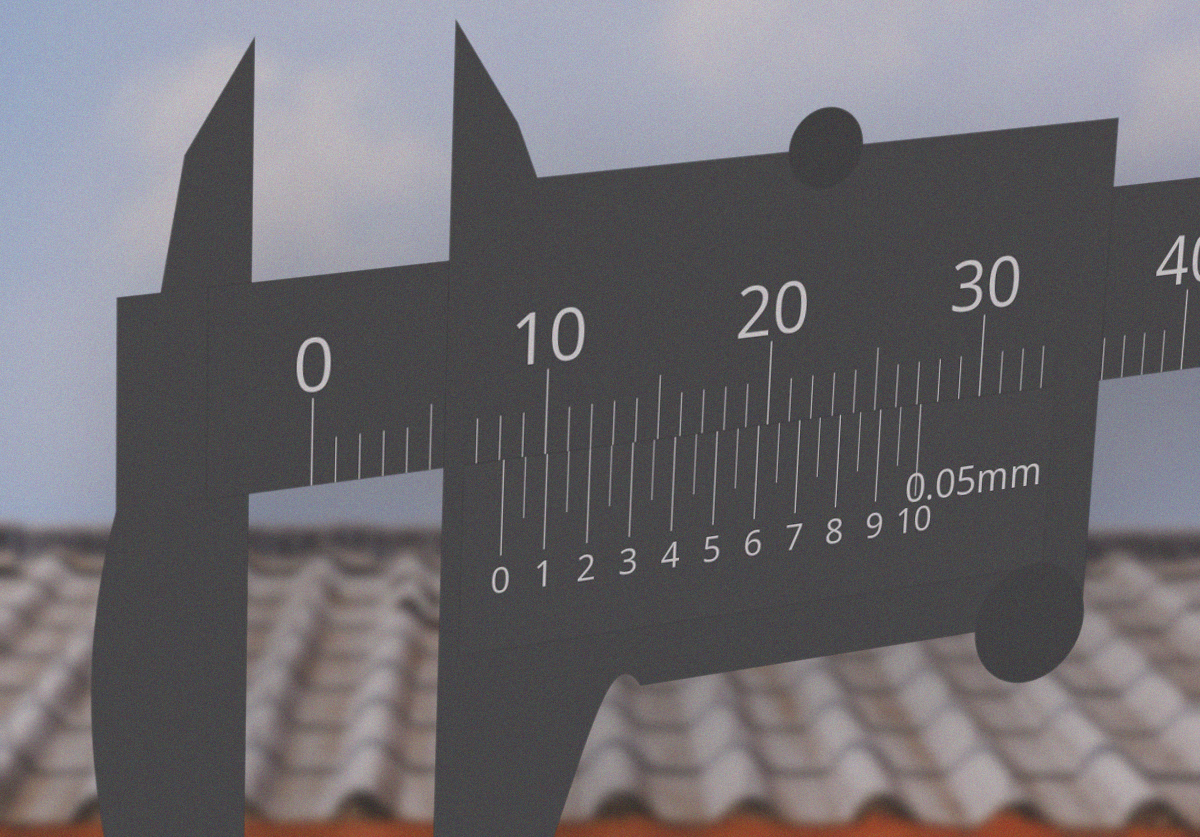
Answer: 8.2mm
